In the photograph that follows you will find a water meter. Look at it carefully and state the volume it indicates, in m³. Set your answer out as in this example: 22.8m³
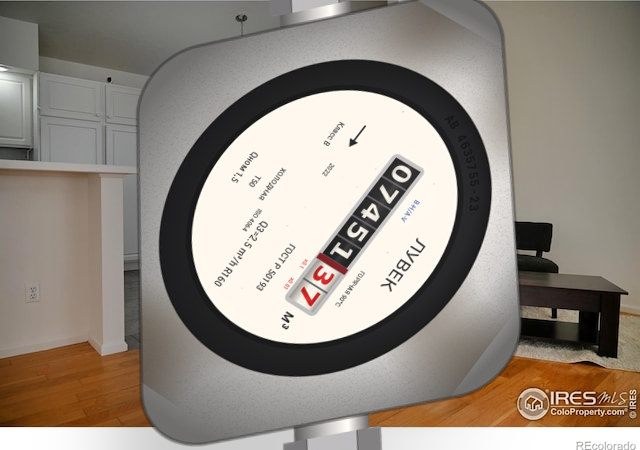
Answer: 7451.37m³
